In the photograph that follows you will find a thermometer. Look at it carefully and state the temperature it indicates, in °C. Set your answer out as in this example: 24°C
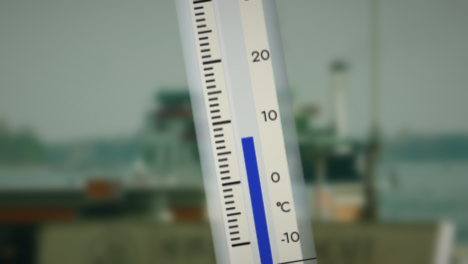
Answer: 7°C
